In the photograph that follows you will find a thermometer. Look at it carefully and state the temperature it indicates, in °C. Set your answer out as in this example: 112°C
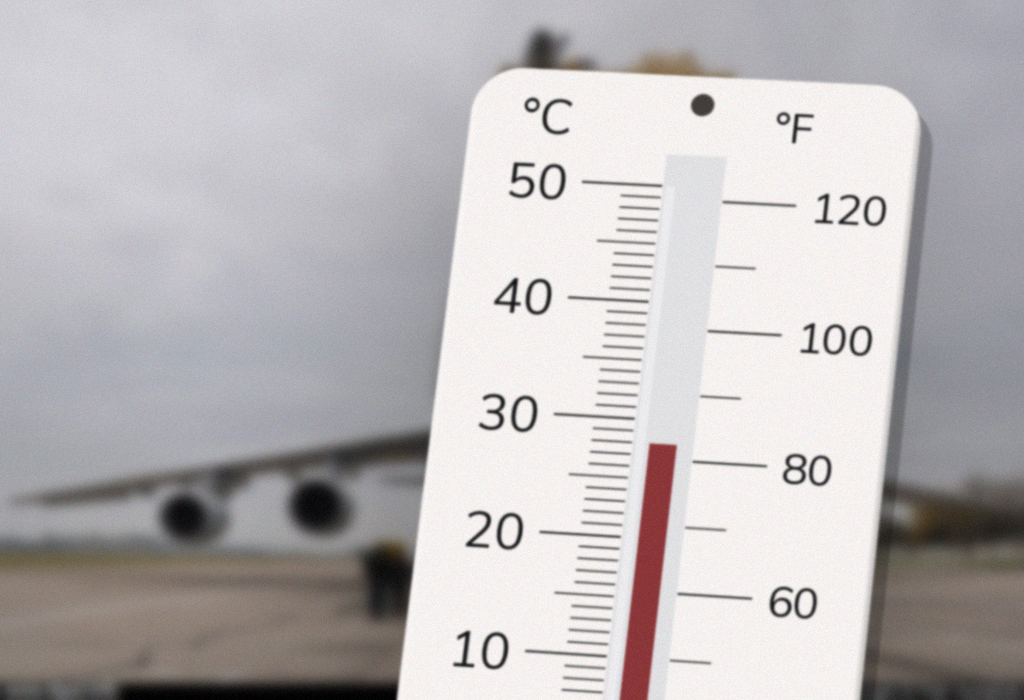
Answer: 28°C
